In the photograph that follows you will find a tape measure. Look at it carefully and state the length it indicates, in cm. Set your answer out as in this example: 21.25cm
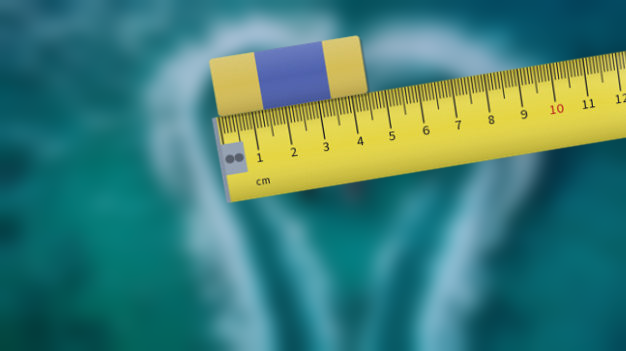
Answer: 4.5cm
